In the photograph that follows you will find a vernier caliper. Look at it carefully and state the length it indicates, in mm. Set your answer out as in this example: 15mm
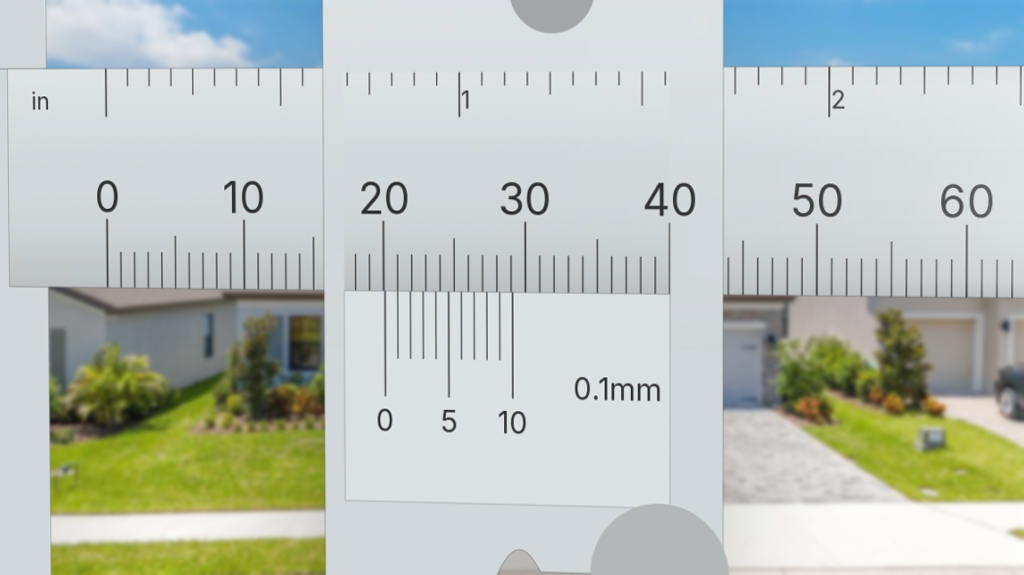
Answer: 20.1mm
